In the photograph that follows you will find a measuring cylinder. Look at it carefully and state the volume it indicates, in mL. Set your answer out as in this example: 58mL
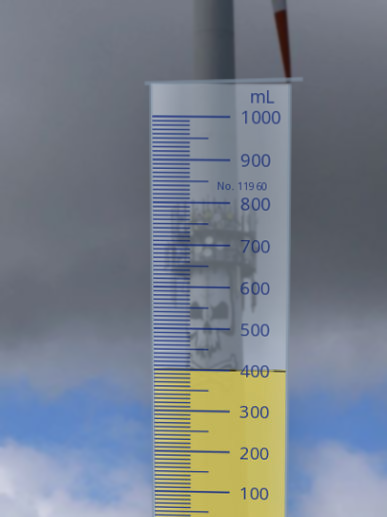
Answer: 400mL
